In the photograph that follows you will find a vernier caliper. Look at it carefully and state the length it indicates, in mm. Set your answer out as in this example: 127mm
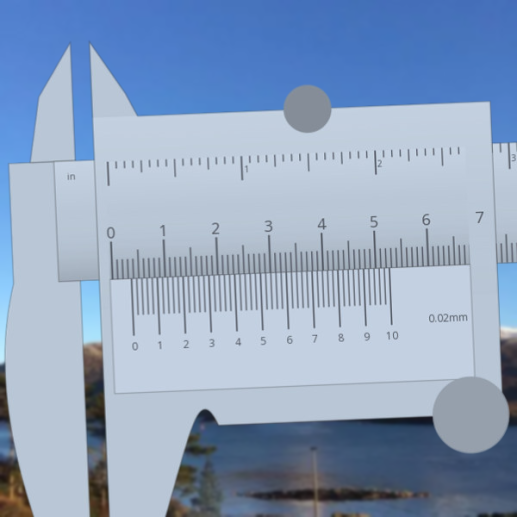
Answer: 3.6mm
